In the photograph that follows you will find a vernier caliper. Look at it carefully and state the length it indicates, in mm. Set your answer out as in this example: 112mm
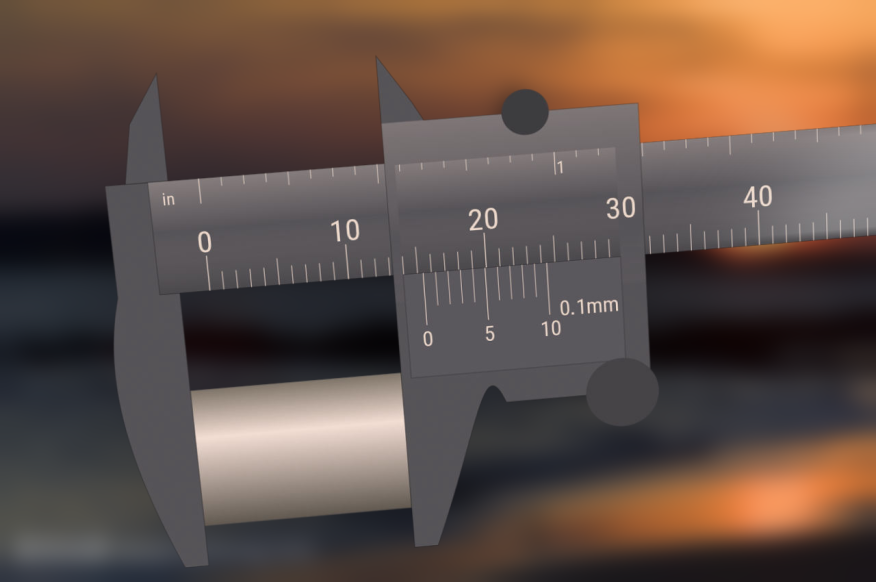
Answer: 15.4mm
